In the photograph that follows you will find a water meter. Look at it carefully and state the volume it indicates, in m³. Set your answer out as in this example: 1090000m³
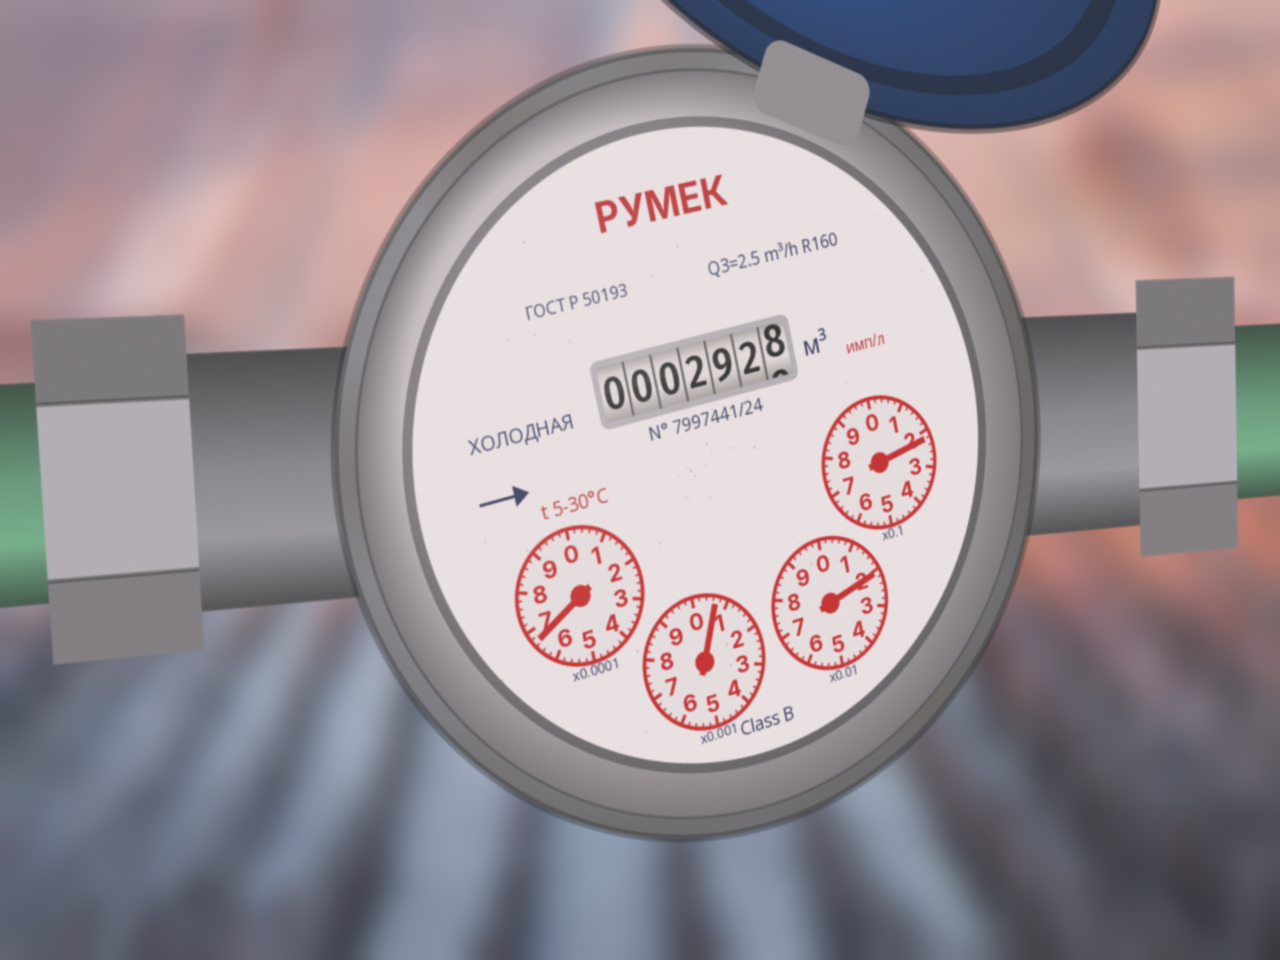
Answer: 2928.2206m³
